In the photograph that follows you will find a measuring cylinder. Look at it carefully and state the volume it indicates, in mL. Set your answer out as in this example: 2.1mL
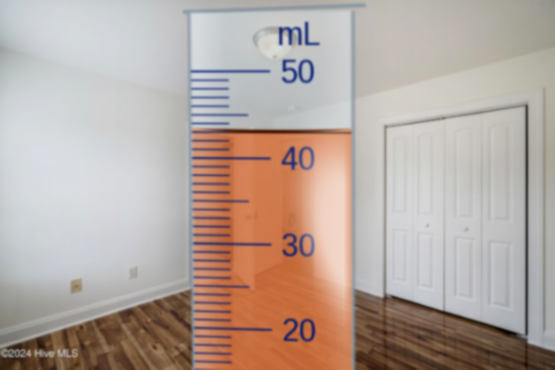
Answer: 43mL
